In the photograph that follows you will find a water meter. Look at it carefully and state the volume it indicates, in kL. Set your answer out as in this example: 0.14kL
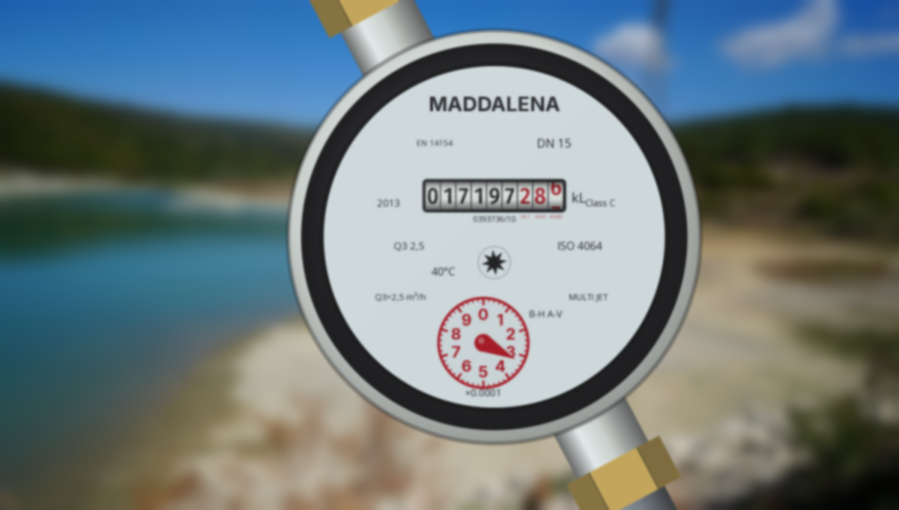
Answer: 17197.2863kL
